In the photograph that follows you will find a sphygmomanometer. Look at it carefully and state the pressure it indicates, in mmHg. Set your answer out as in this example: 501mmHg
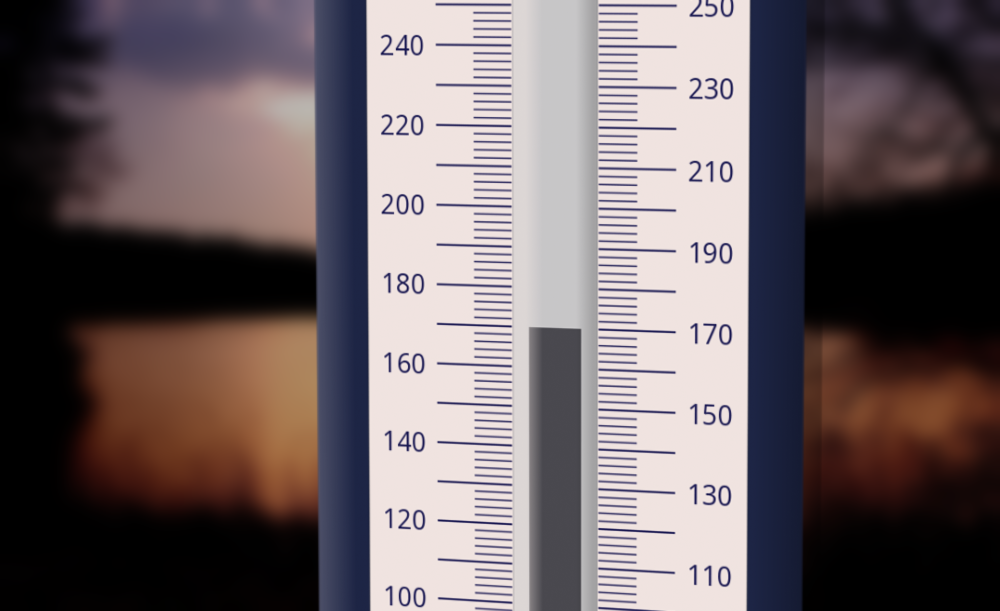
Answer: 170mmHg
